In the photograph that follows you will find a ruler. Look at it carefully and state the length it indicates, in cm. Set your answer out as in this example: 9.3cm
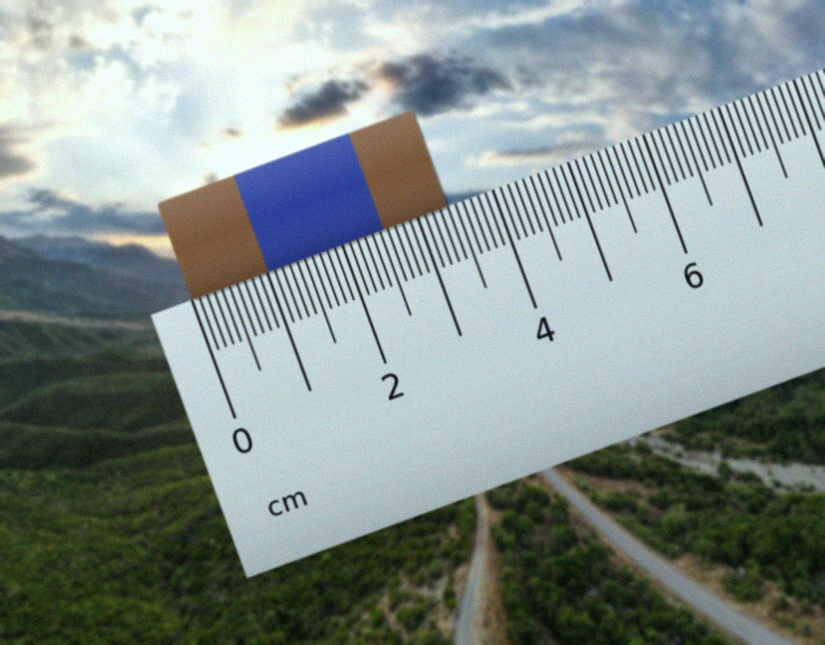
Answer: 3.4cm
